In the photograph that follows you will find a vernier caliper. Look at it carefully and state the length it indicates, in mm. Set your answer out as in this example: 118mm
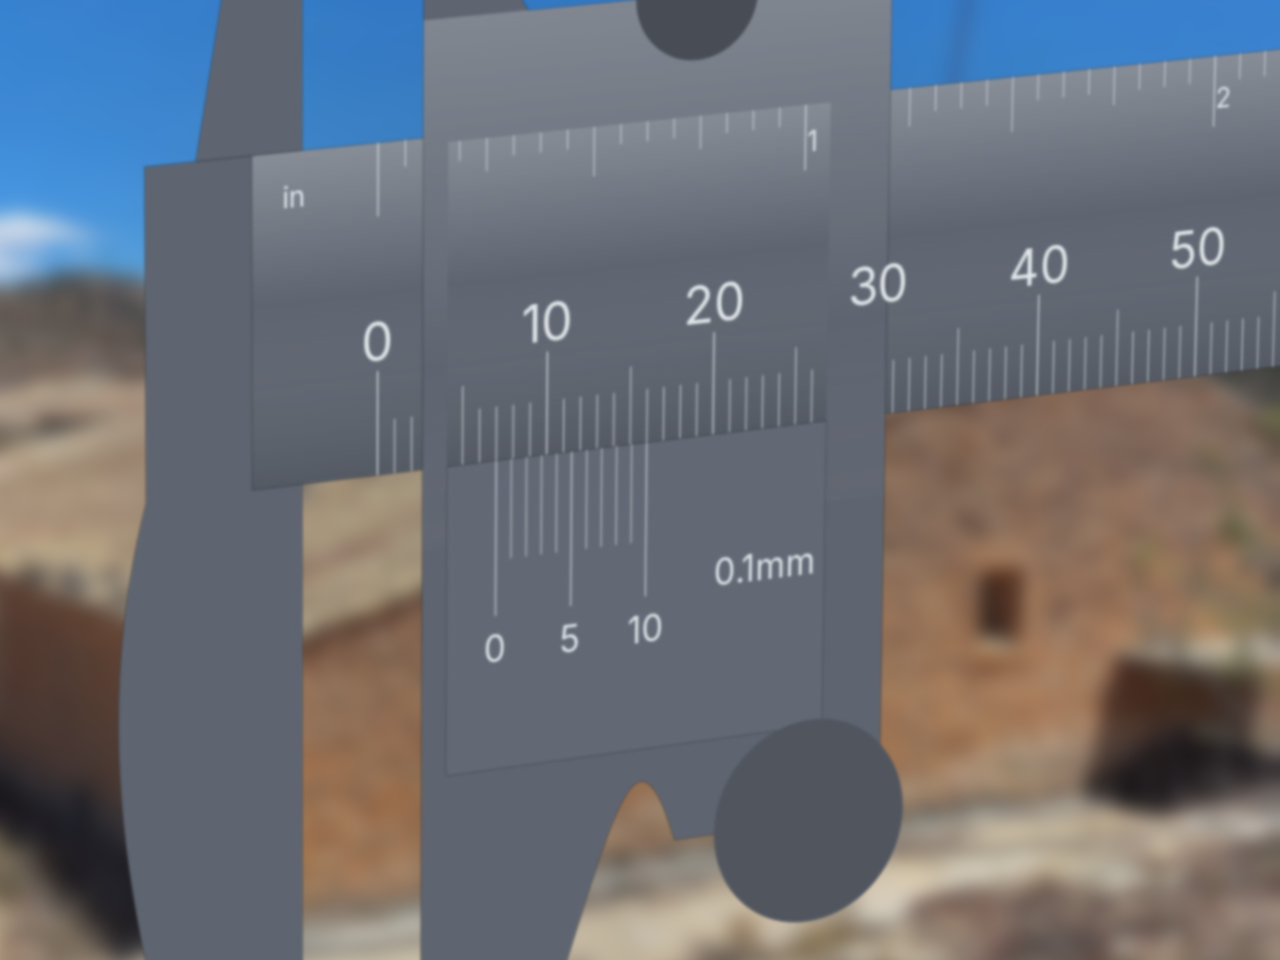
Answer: 7.0mm
